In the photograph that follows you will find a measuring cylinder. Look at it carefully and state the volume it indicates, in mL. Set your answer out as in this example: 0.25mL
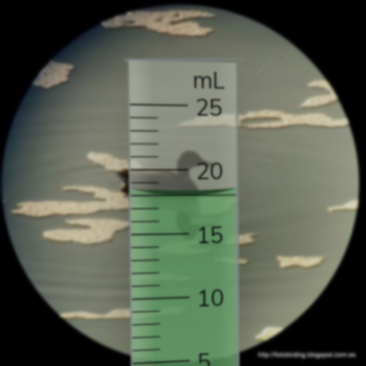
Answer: 18mL
